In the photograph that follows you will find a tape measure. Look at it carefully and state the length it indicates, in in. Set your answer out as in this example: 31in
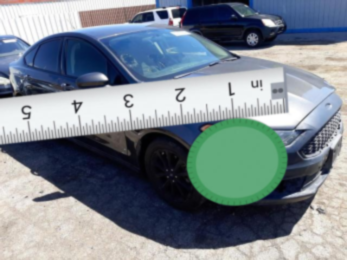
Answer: 2in
